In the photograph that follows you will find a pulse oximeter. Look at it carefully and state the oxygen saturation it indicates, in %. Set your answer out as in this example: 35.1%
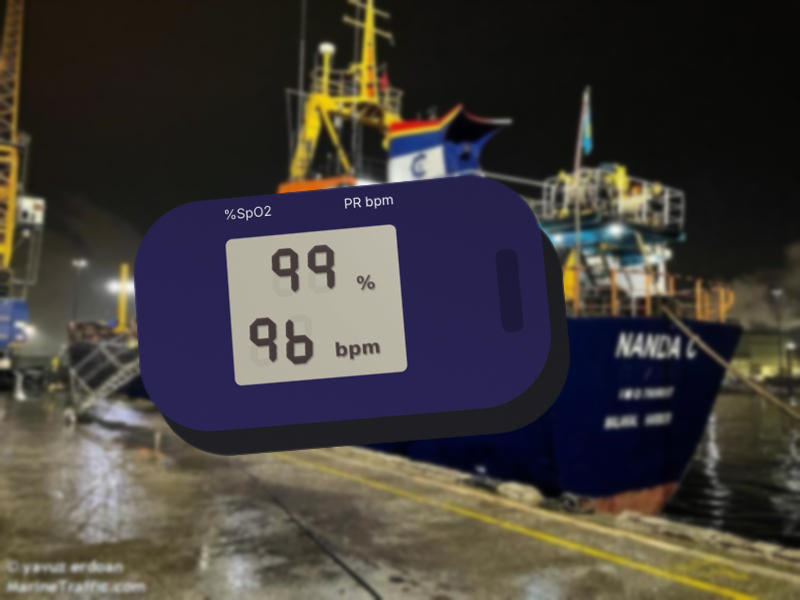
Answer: 99%
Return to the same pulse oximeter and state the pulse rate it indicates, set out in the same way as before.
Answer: 96bpm
